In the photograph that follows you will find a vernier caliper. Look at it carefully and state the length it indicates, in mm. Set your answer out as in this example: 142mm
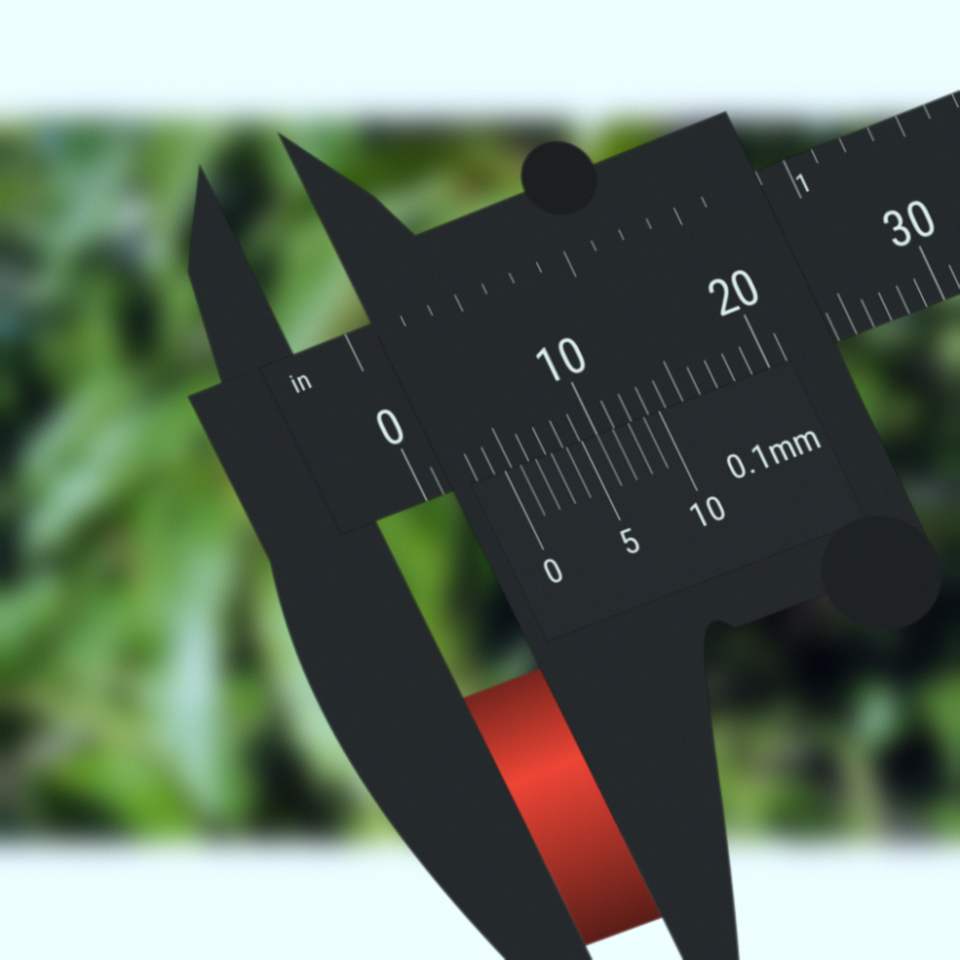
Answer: 4.6mm
